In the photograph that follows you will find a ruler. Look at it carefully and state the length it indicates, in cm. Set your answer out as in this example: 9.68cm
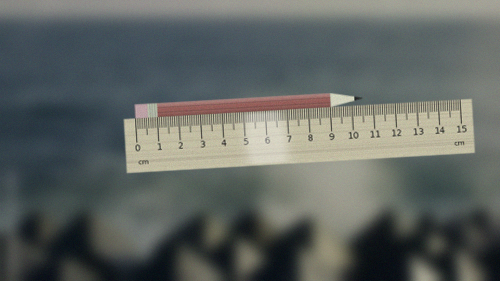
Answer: 10.5cm
